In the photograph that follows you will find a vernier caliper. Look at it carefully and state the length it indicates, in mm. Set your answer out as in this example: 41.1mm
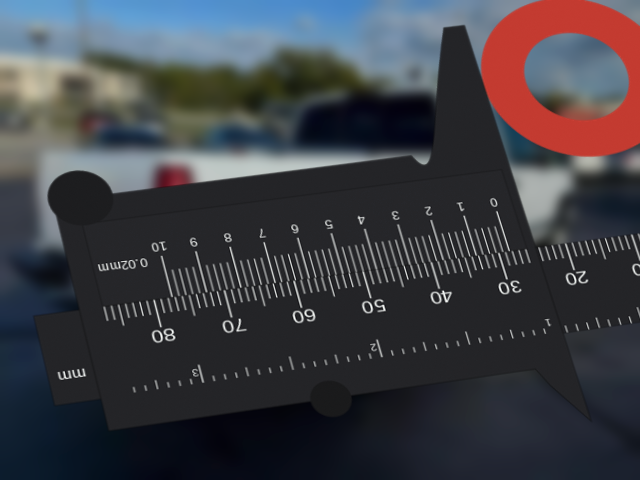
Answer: 28.4mm
